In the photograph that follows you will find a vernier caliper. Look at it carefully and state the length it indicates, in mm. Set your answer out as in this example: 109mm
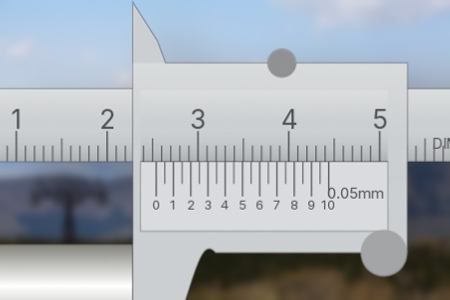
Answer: 25.4mm
